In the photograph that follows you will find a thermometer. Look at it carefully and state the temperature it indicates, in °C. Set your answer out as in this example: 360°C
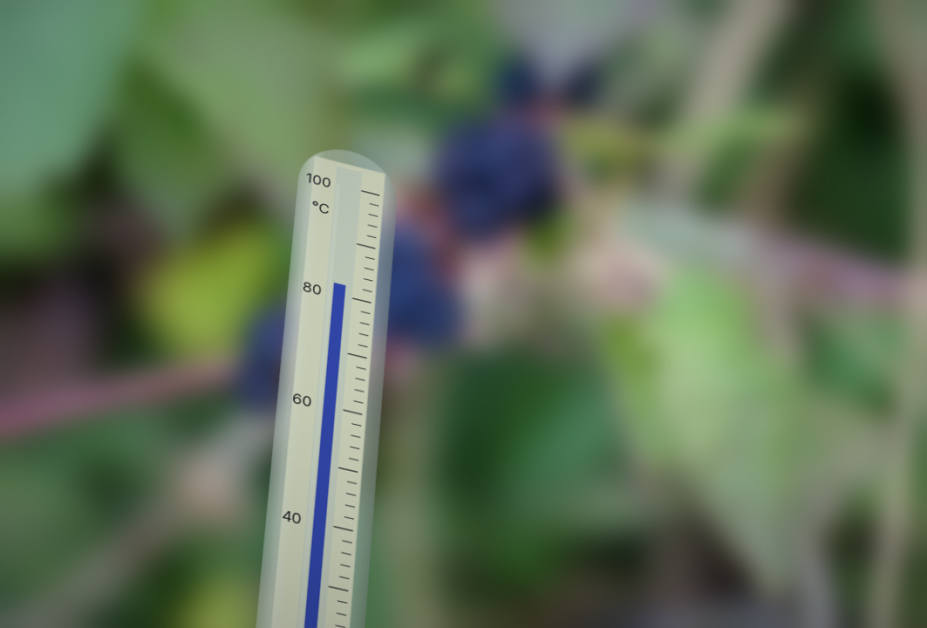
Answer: 82°C
